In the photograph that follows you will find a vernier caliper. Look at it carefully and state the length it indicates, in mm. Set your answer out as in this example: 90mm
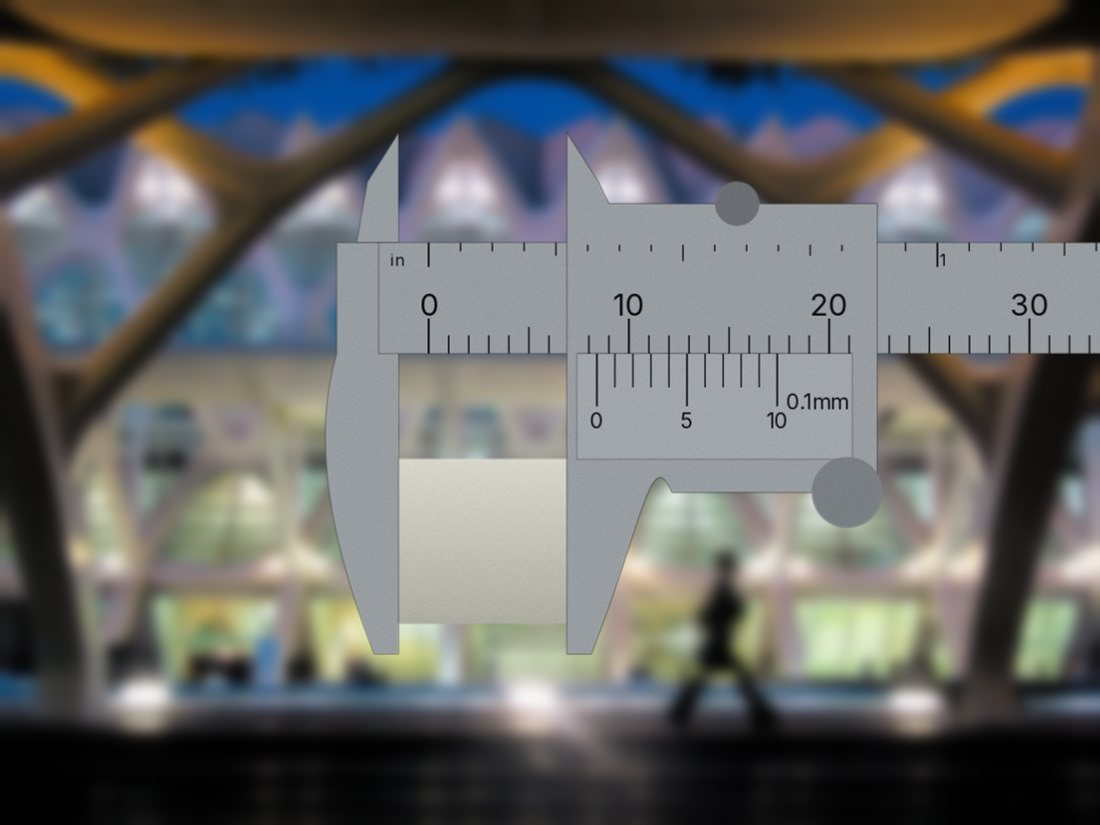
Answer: 8.4mm
